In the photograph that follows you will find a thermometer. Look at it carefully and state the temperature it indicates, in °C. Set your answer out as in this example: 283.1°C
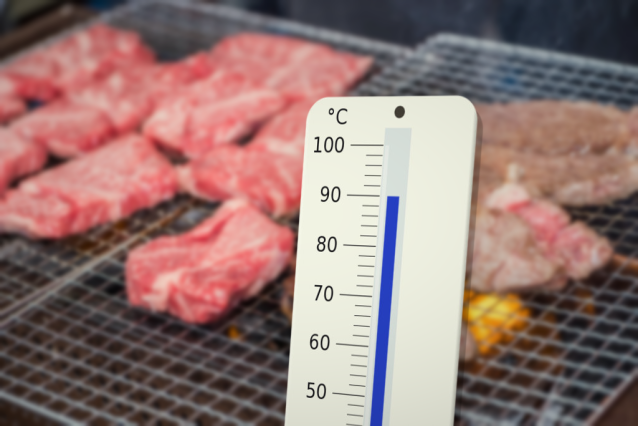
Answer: 90°C
